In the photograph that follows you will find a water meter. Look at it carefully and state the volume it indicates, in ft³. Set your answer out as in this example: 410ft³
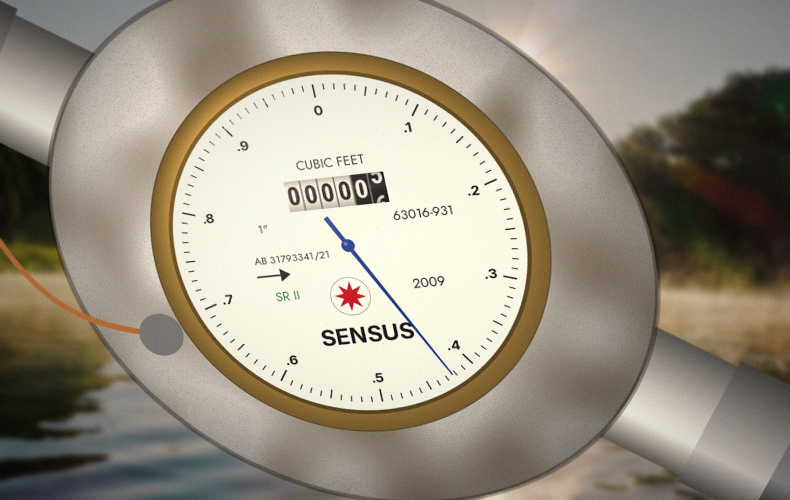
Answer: 5.42ft³
